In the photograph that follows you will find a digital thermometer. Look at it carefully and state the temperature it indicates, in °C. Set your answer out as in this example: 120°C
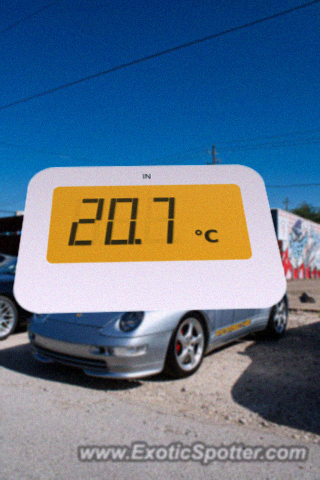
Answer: 20.7°C
